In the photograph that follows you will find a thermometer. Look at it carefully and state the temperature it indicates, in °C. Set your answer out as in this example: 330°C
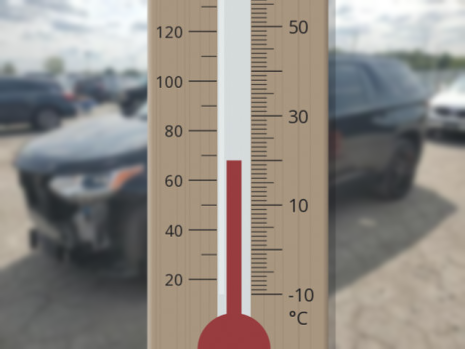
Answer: 20°C
